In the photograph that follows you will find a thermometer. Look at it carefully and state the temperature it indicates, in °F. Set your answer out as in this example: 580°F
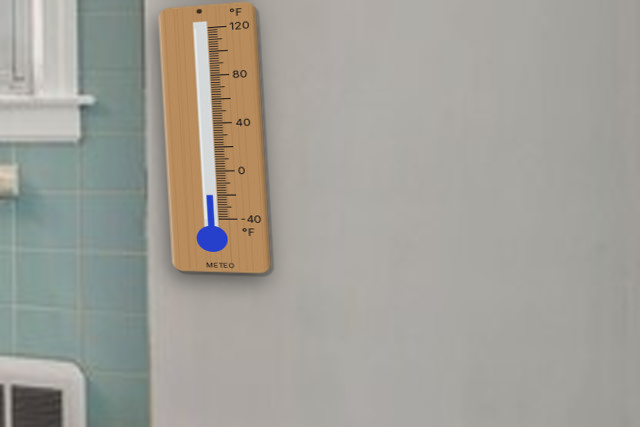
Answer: -20°F
